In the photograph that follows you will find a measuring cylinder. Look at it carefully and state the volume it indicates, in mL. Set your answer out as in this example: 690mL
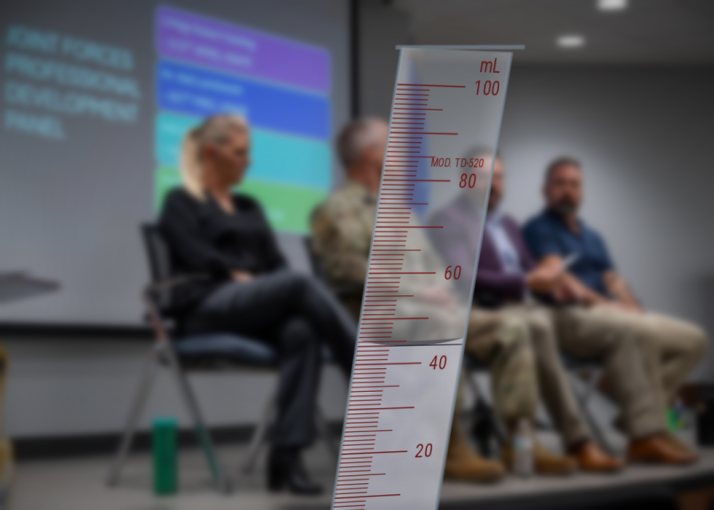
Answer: 44mL
